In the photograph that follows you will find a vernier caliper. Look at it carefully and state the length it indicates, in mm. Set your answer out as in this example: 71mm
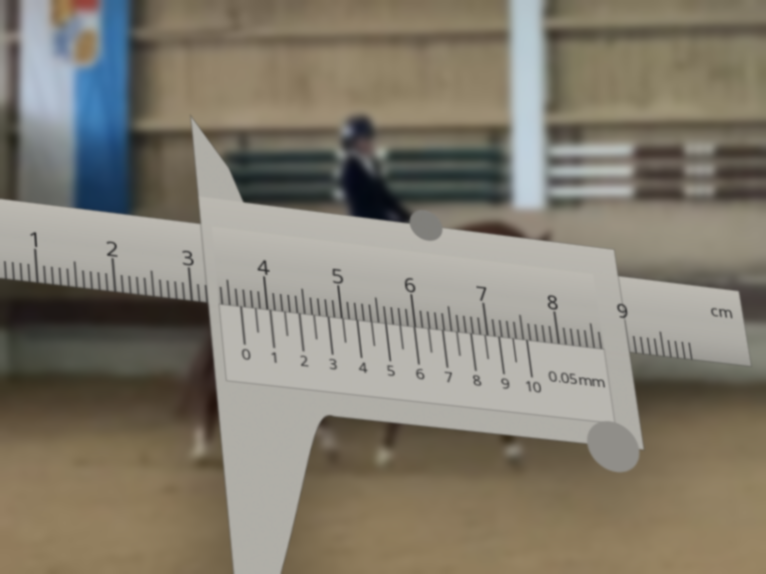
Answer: 36.5mm
